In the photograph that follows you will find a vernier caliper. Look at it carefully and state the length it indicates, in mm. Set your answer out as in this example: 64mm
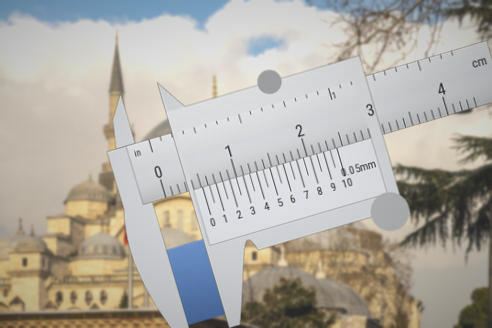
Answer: 5.2mm
